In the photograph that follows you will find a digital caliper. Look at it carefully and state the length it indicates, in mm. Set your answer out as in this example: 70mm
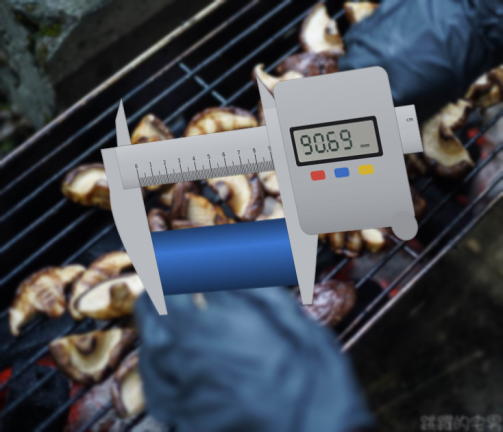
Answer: 90.69mm
